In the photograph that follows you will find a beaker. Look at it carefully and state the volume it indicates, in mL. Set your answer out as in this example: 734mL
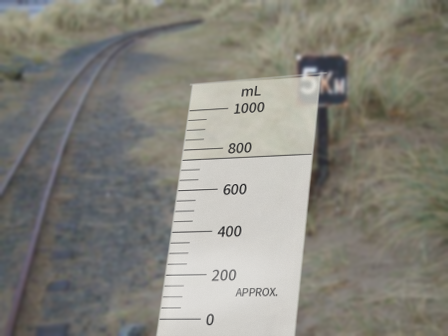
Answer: 750mL
